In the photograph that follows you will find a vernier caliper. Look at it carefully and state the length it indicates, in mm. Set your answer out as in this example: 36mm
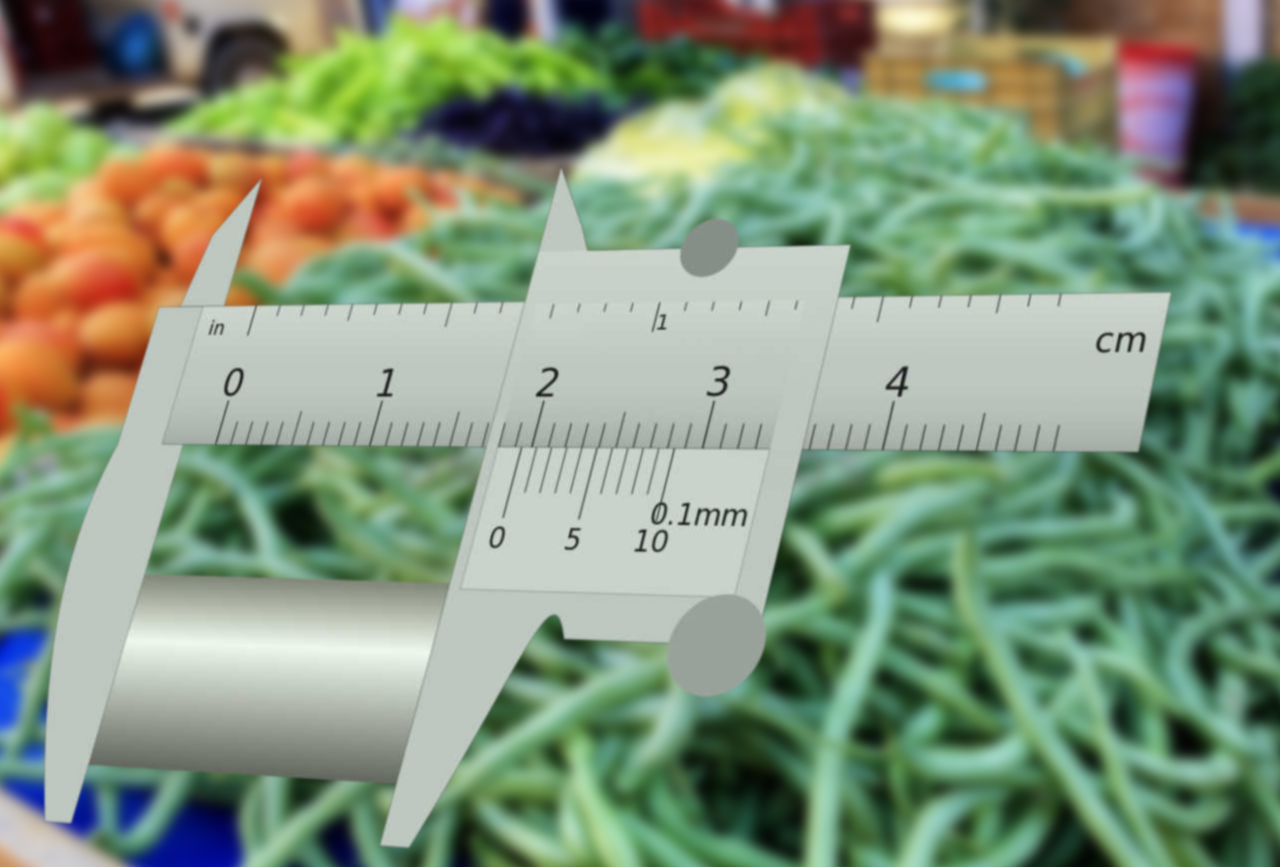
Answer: 19.4mm
